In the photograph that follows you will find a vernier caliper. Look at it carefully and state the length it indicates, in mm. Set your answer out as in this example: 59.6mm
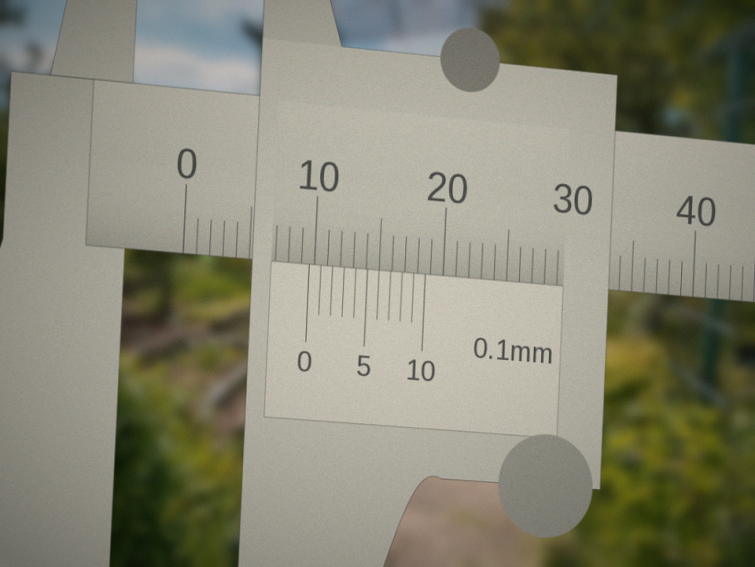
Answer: 9.6mm
